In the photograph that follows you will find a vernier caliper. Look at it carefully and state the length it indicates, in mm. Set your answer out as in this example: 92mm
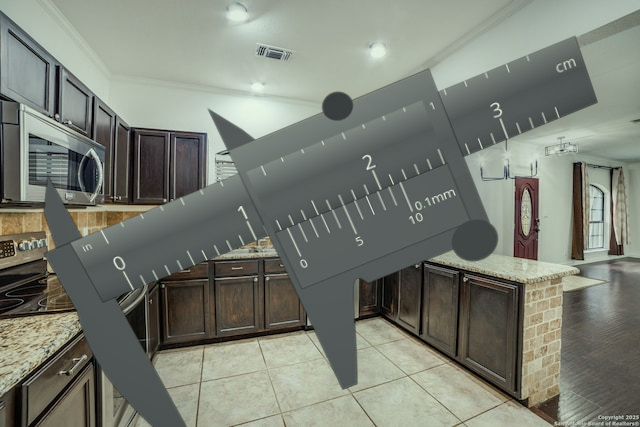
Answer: 12.5mm
